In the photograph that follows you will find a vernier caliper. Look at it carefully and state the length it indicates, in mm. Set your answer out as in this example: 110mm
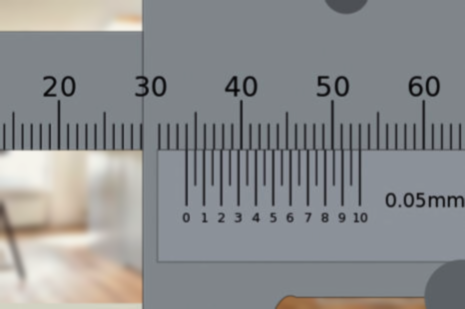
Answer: 34.0mm
